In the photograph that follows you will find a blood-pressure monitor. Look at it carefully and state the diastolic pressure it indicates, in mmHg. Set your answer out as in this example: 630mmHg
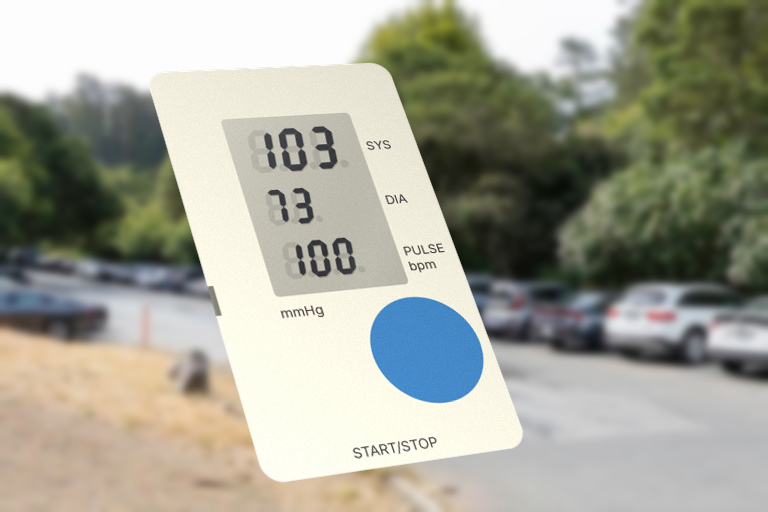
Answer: 73mmHg
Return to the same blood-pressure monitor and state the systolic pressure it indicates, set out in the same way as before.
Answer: 103mmHg
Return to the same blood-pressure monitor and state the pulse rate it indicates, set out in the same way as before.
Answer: 100bpm
